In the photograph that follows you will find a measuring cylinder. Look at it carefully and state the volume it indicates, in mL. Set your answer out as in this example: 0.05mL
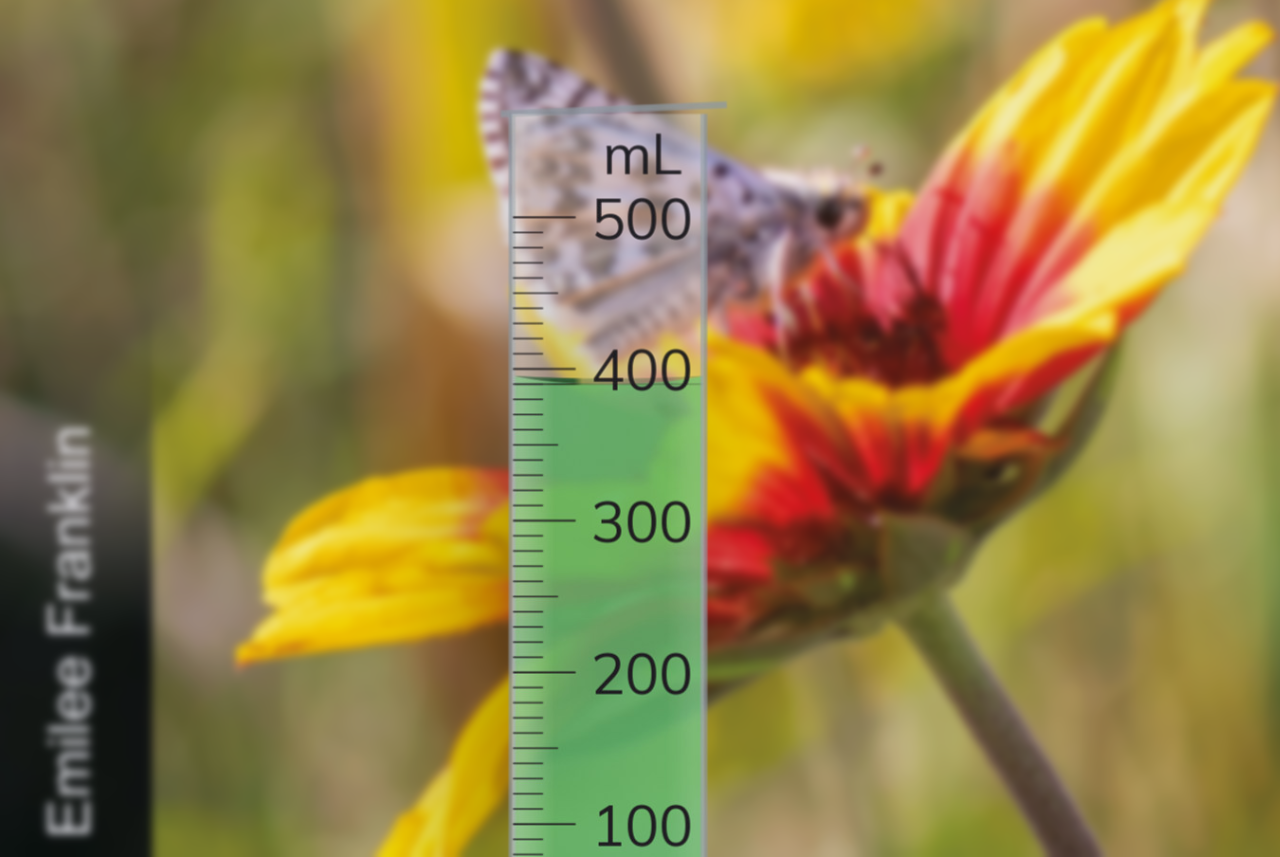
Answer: 390mL
